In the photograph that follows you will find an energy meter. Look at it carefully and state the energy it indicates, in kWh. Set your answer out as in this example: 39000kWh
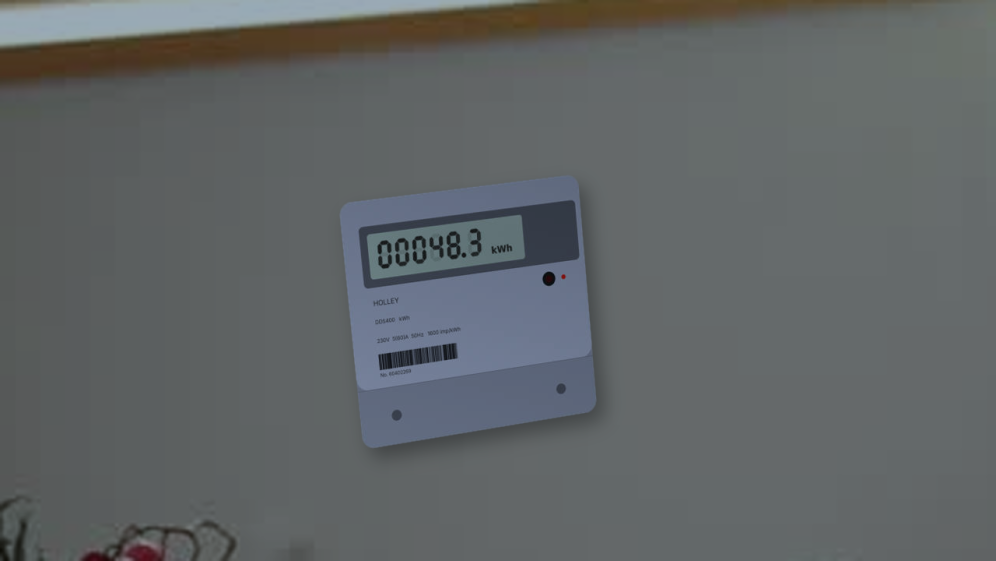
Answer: 48.3kWh
